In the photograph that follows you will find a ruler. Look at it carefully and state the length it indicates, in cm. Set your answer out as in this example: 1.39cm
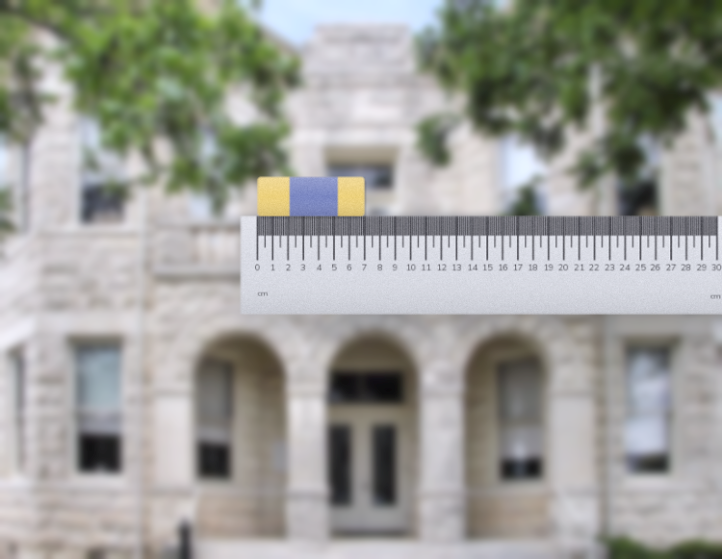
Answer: 7cm
